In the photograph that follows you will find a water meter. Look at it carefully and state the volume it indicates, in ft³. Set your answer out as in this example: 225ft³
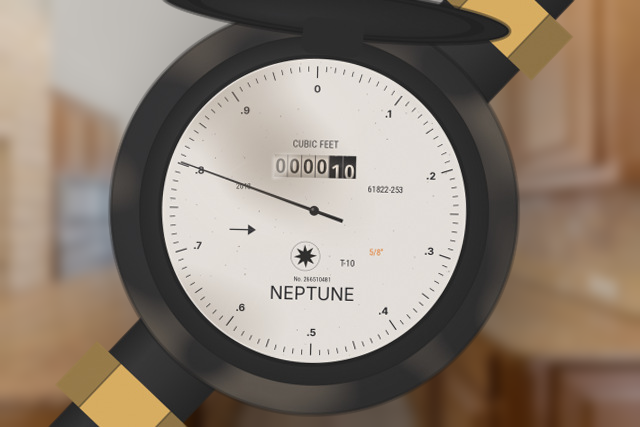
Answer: 9.80ft³
